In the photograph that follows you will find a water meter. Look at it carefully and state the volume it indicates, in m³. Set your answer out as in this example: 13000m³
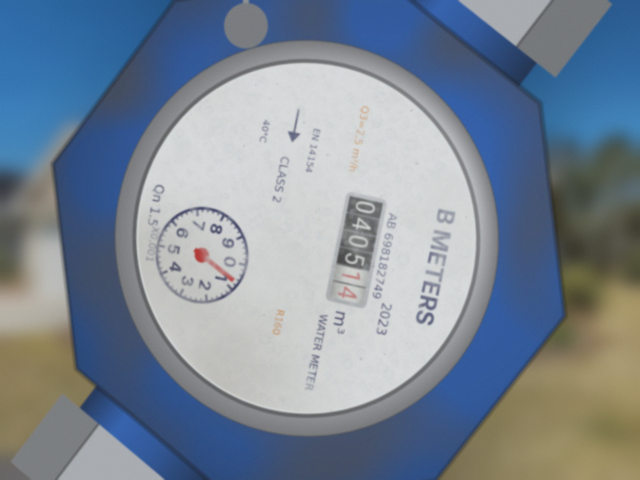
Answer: 405.140m³
